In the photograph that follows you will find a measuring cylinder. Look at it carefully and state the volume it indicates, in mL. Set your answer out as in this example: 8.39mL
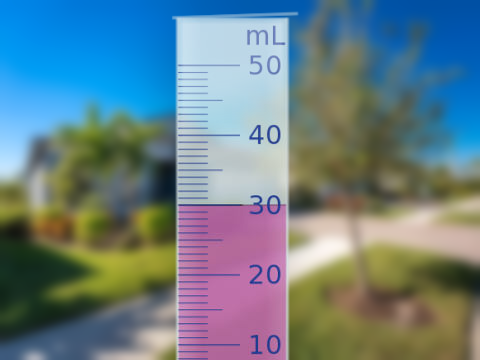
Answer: 30mL
